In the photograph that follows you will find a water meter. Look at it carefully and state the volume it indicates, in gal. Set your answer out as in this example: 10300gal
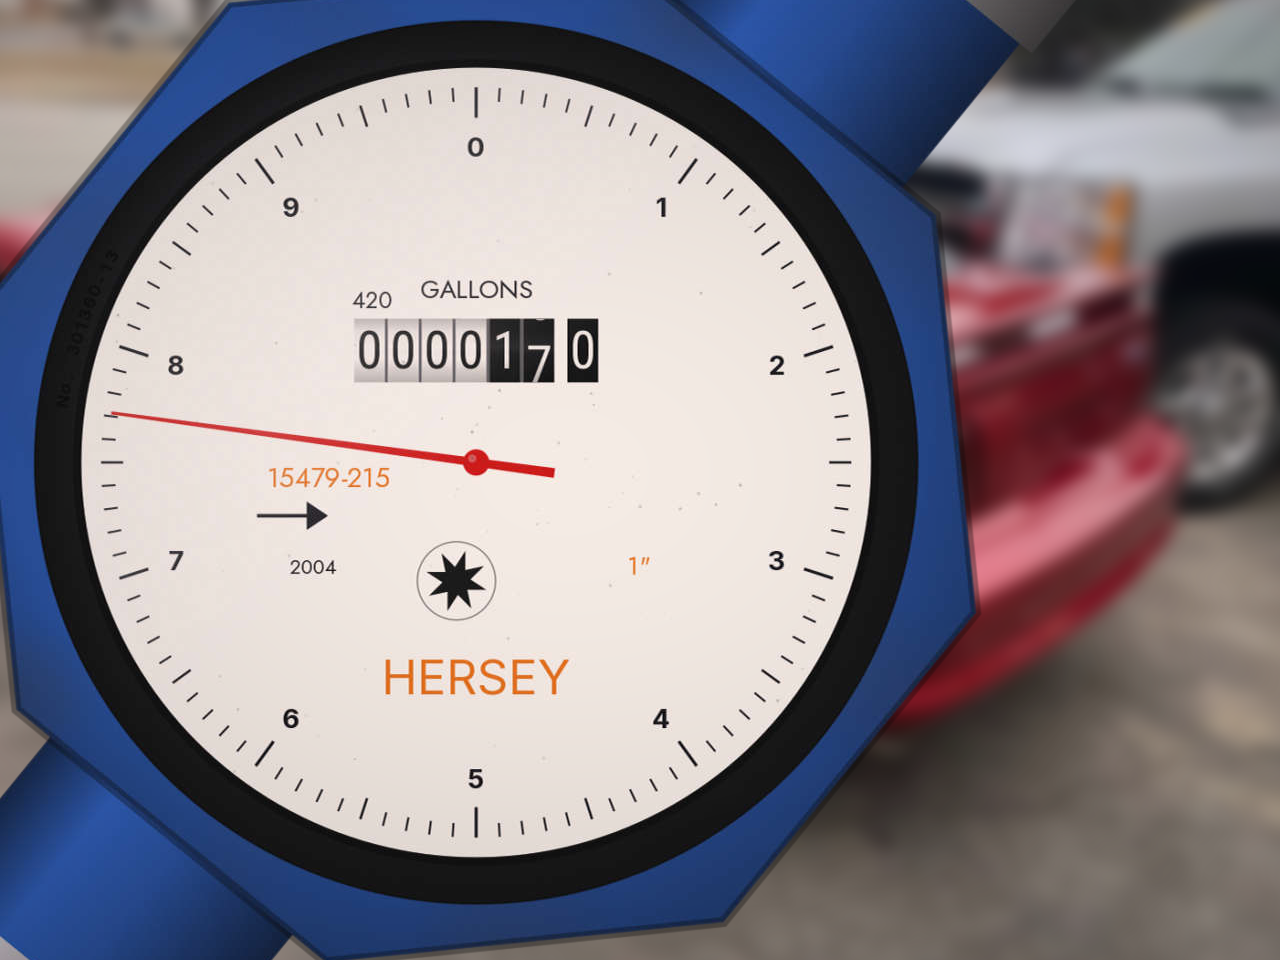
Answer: 167.7gal
